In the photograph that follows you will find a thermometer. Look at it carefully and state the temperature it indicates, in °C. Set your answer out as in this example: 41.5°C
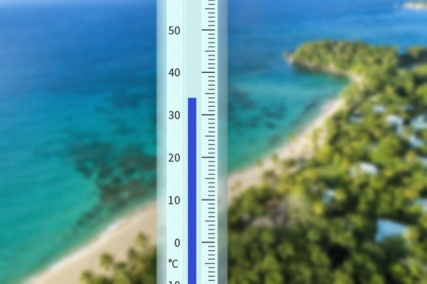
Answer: 34°C
